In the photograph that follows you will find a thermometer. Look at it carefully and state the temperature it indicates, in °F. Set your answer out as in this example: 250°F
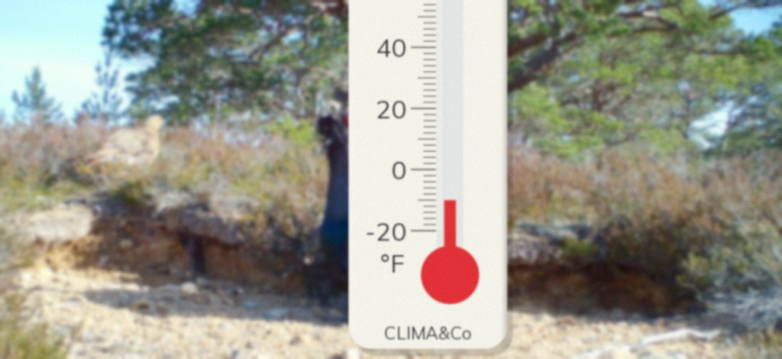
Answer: -10°F
